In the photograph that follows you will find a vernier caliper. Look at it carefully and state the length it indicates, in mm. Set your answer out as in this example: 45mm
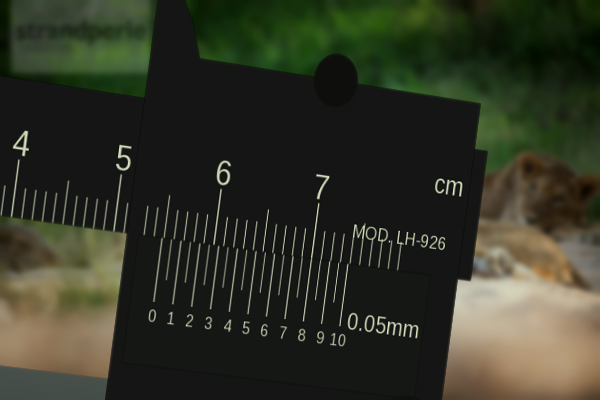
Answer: 54.8mm
